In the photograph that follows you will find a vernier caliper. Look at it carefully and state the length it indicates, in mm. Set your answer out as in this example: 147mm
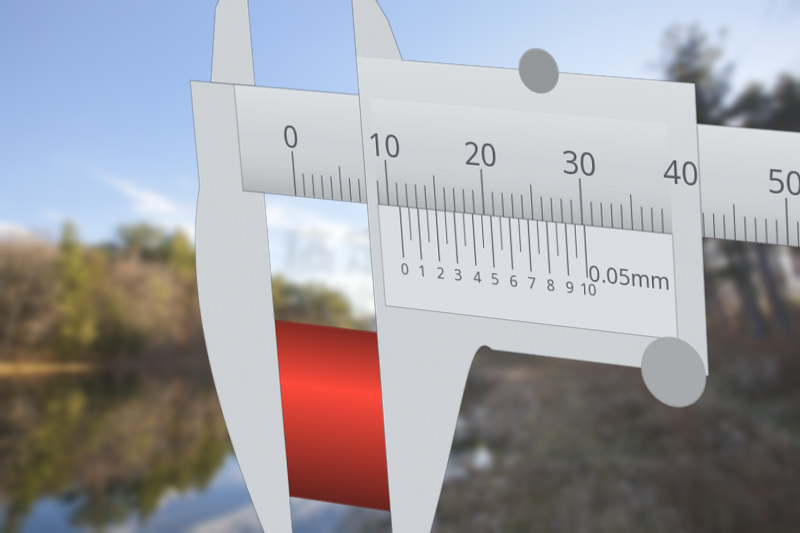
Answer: 11.2mm
